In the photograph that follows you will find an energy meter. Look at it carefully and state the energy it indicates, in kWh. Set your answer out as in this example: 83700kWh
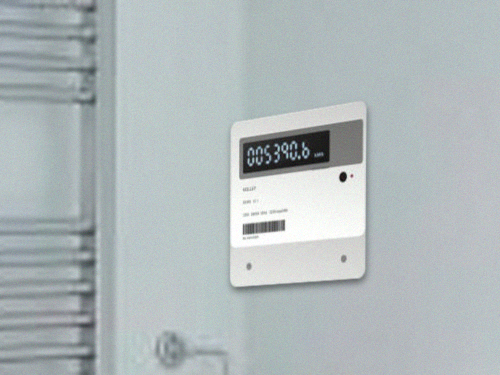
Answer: 5390.6kWh
